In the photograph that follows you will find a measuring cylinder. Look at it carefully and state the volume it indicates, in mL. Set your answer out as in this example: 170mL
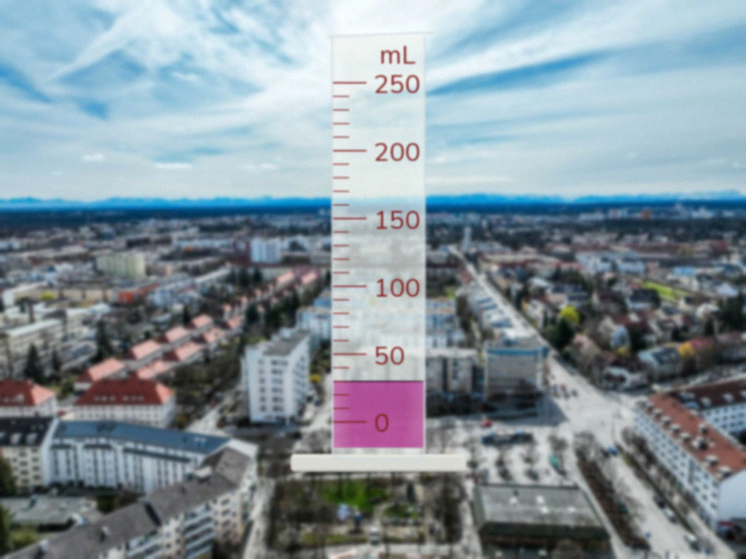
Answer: 30mL
